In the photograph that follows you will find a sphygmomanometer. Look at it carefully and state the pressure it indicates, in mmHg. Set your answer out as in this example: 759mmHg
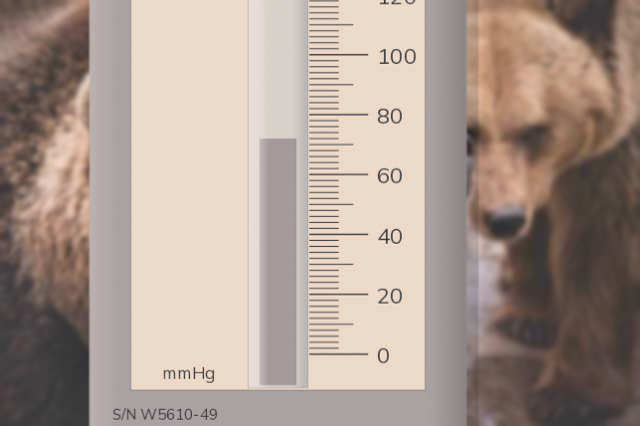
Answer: 72mmHg
